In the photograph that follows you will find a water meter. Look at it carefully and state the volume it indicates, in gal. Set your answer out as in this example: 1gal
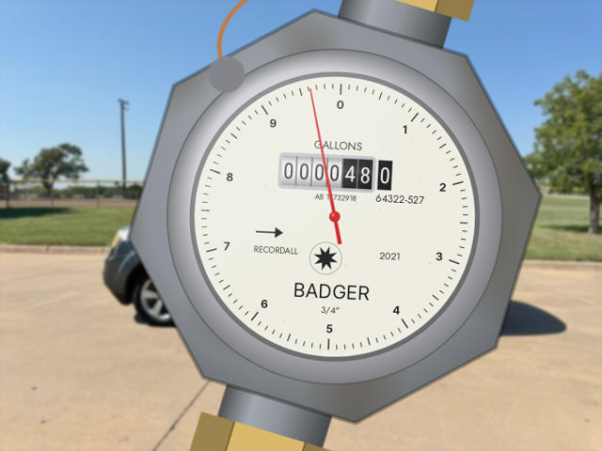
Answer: 479.6gal
